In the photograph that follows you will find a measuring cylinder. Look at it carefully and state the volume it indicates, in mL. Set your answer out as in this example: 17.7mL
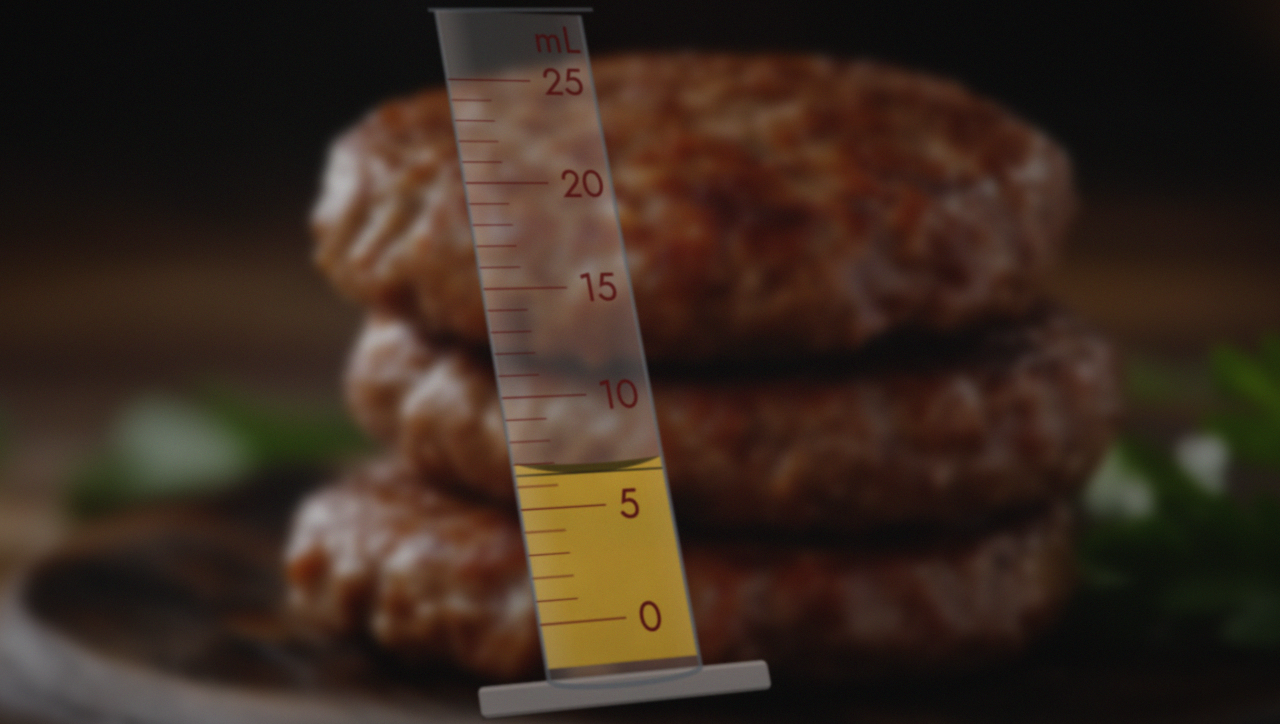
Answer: 6.5mL
